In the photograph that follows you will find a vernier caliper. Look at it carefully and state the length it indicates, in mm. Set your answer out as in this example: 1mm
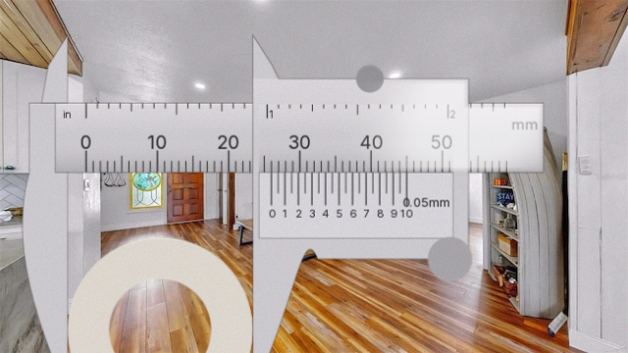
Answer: 26.0mm
